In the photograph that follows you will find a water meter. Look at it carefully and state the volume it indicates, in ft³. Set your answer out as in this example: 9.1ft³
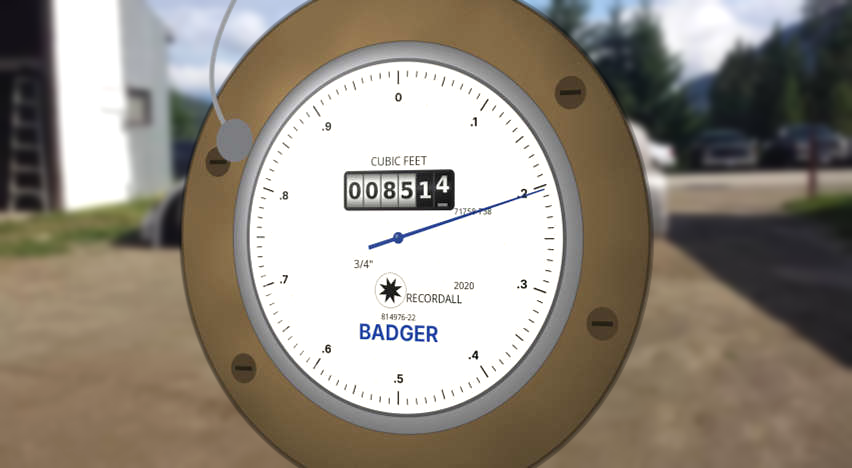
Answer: 8514.20ft³
